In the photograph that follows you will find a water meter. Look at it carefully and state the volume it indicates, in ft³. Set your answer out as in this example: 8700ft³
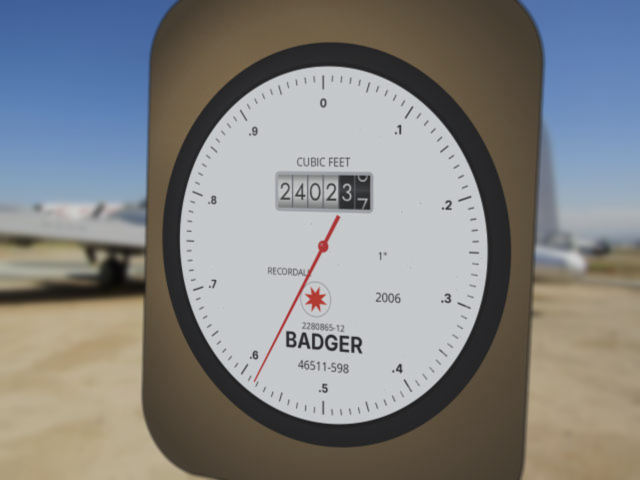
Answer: 240236.58ft³
